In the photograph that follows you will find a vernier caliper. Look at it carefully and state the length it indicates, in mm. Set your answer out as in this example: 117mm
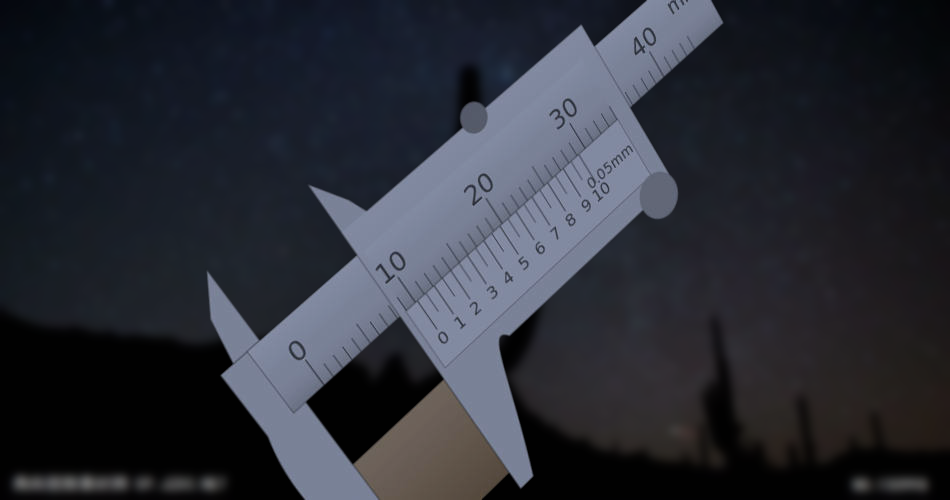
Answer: 10.2mm
